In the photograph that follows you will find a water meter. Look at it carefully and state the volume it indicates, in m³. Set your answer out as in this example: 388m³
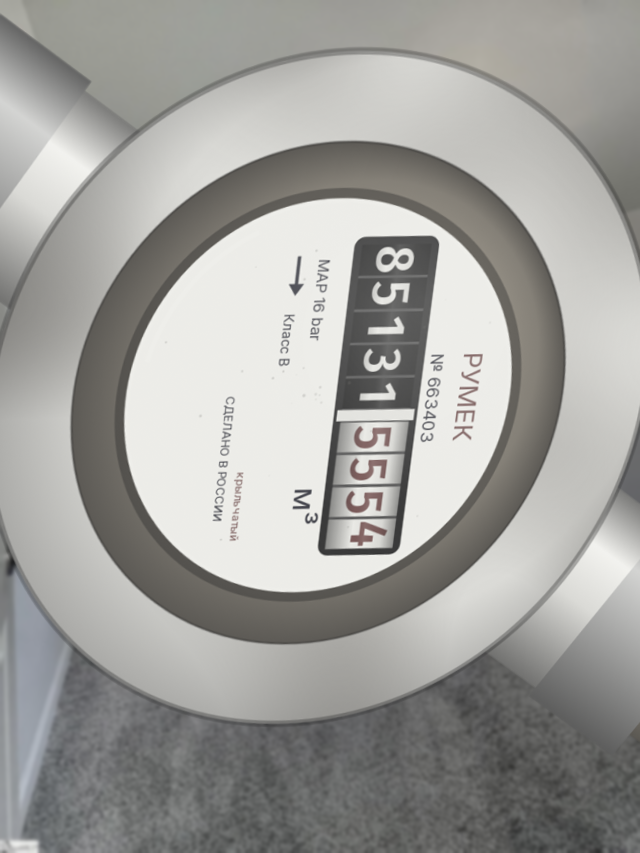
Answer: 85131.5554m³
